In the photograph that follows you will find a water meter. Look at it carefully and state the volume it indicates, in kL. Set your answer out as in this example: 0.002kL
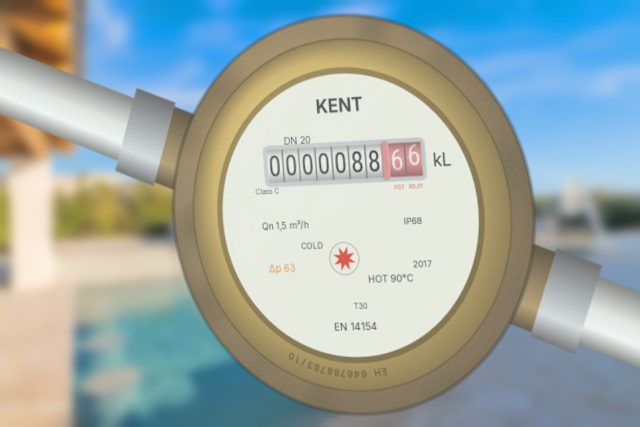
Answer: 88.66kL
